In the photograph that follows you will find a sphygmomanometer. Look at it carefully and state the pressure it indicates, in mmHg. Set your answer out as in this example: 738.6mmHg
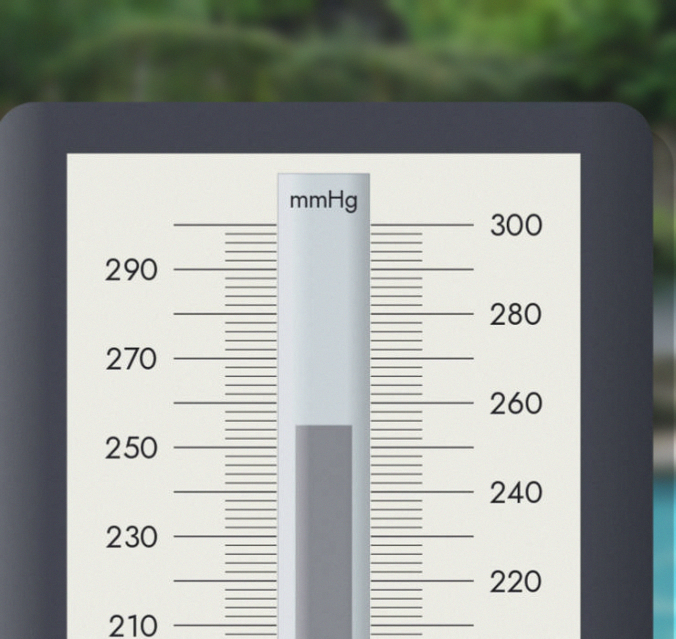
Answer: 255mmHg
